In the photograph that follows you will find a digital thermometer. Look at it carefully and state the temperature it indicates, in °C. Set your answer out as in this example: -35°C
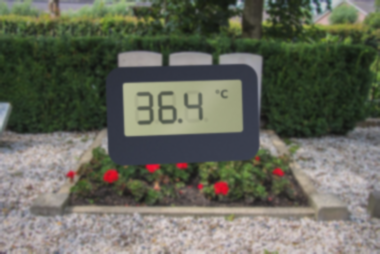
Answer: 36.4°C
